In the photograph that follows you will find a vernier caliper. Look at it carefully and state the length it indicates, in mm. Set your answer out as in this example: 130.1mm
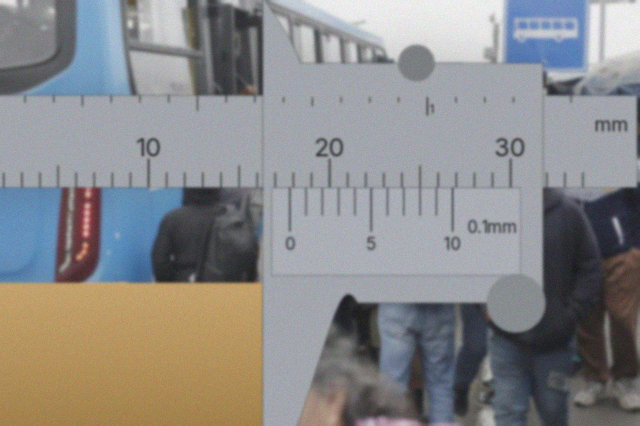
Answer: 17.8mm
